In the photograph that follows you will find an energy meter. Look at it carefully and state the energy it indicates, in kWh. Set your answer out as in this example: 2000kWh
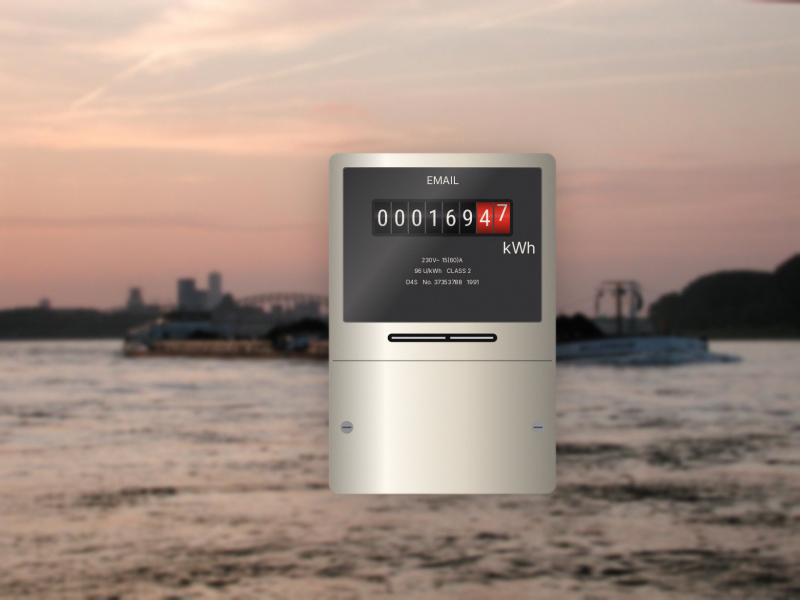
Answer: 169.47kWh
